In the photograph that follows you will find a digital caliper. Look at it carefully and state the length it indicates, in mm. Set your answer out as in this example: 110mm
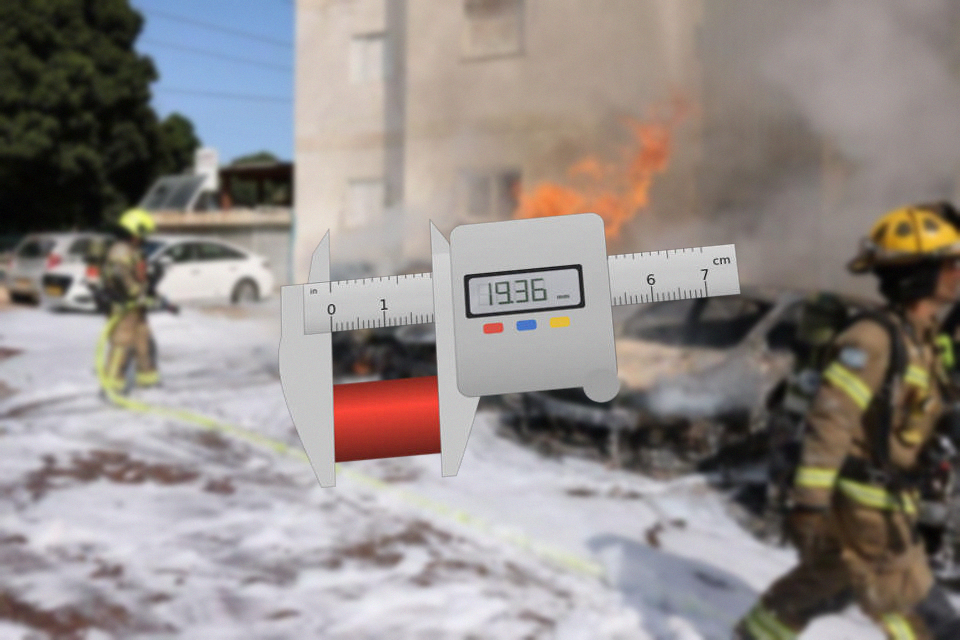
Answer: 19.36mm
